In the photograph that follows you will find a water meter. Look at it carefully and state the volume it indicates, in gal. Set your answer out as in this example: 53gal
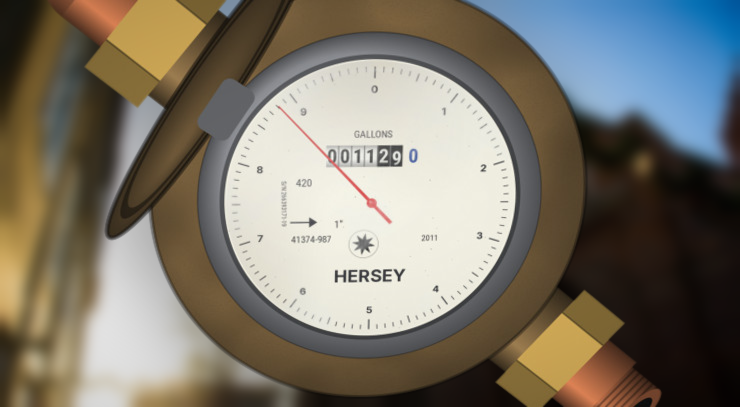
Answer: 11288.8gal
